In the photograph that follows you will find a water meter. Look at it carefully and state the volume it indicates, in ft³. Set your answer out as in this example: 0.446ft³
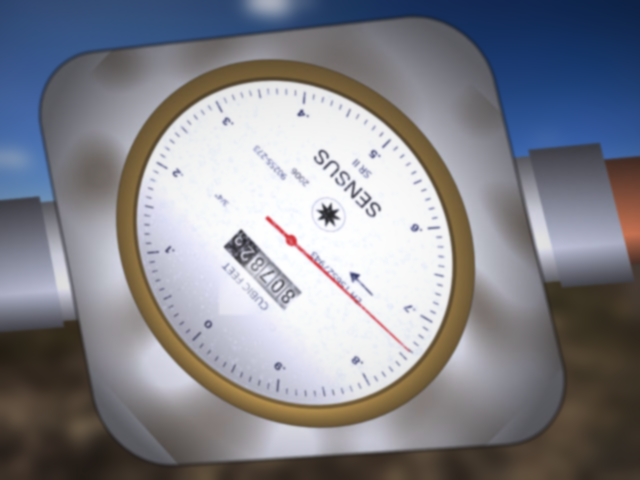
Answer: 807822.74ft³
